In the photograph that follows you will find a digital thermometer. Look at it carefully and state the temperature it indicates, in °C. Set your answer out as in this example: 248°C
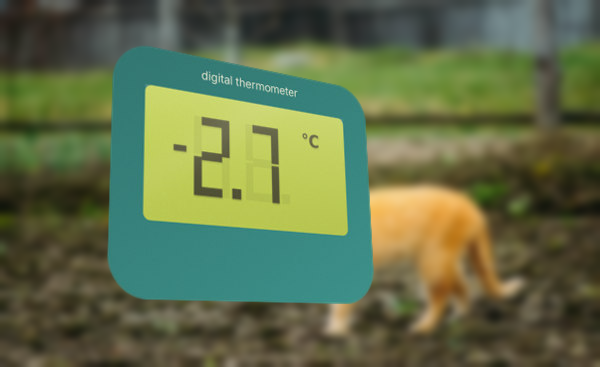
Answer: -2.7°C
